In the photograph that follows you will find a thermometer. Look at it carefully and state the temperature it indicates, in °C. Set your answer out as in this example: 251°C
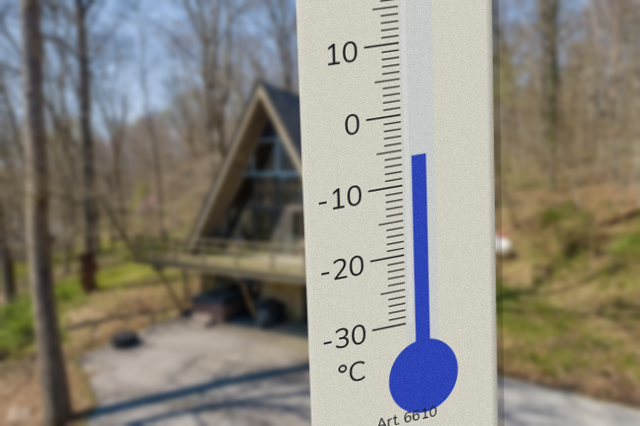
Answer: -6°C
